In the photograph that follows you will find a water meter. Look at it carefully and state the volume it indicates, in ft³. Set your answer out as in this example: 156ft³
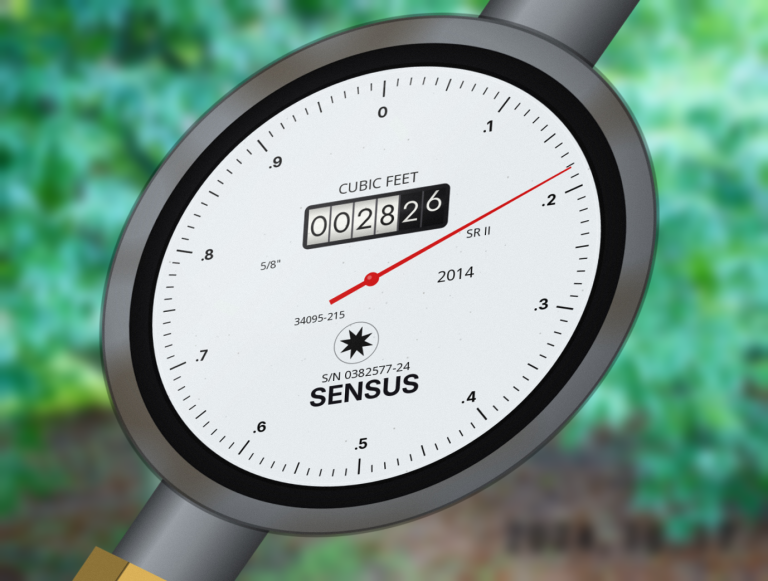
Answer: 2826.18ft³
